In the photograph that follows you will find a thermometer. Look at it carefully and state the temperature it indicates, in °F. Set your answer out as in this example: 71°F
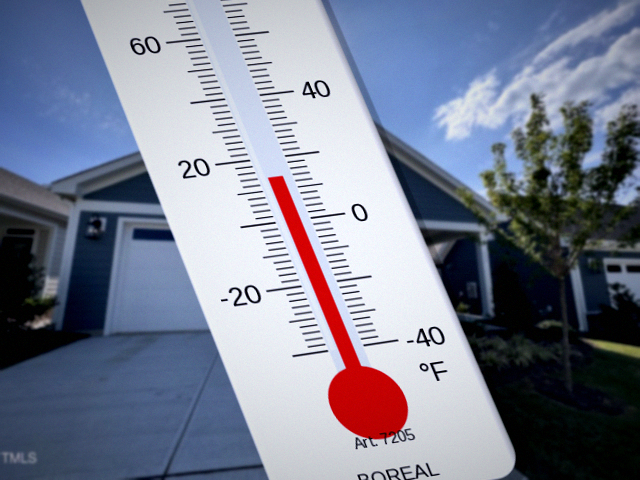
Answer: 14°F
